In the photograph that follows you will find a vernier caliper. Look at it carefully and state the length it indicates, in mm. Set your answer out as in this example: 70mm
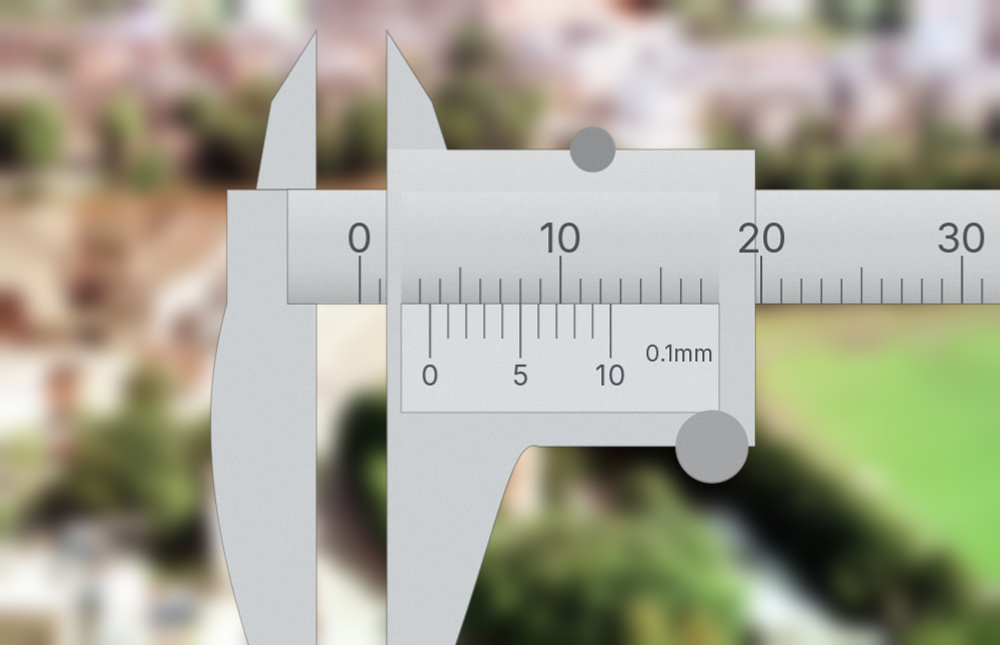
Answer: 3.5mm
